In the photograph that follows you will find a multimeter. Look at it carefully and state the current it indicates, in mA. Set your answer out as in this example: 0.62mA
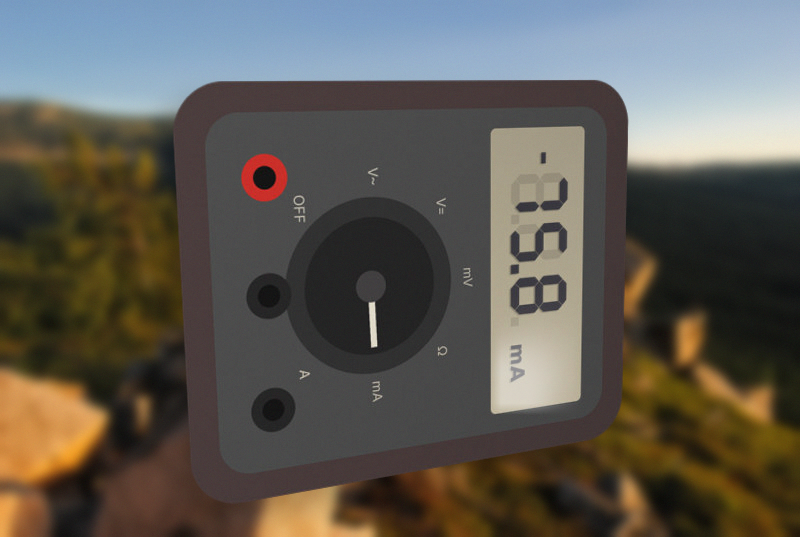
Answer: -75.8mA
